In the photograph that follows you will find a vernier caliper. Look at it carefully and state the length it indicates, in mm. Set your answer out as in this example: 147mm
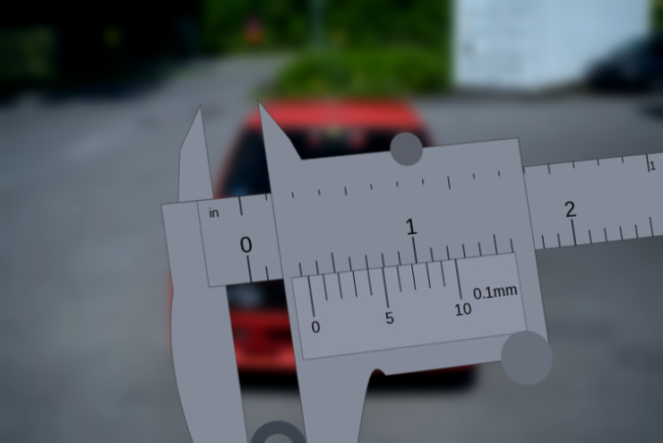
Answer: 3.4mm
